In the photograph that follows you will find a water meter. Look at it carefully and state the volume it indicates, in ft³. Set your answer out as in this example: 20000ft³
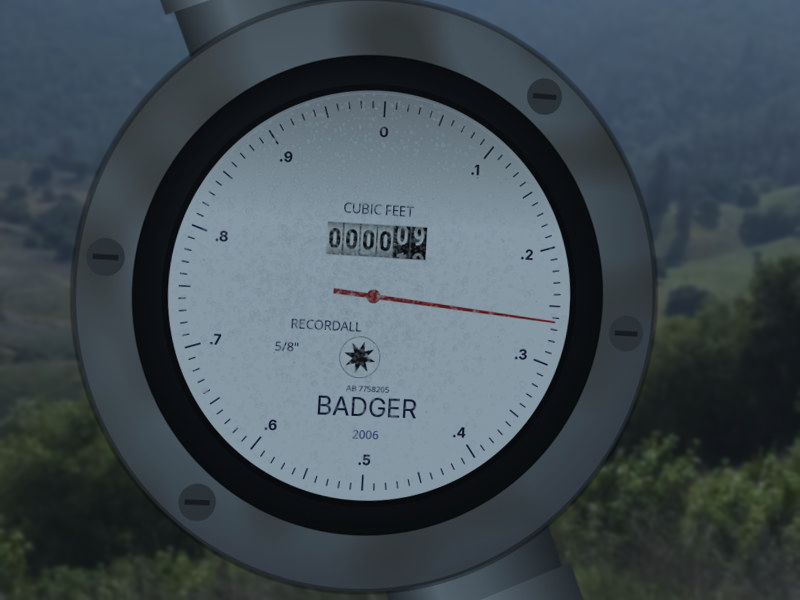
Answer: 9.26ft³
